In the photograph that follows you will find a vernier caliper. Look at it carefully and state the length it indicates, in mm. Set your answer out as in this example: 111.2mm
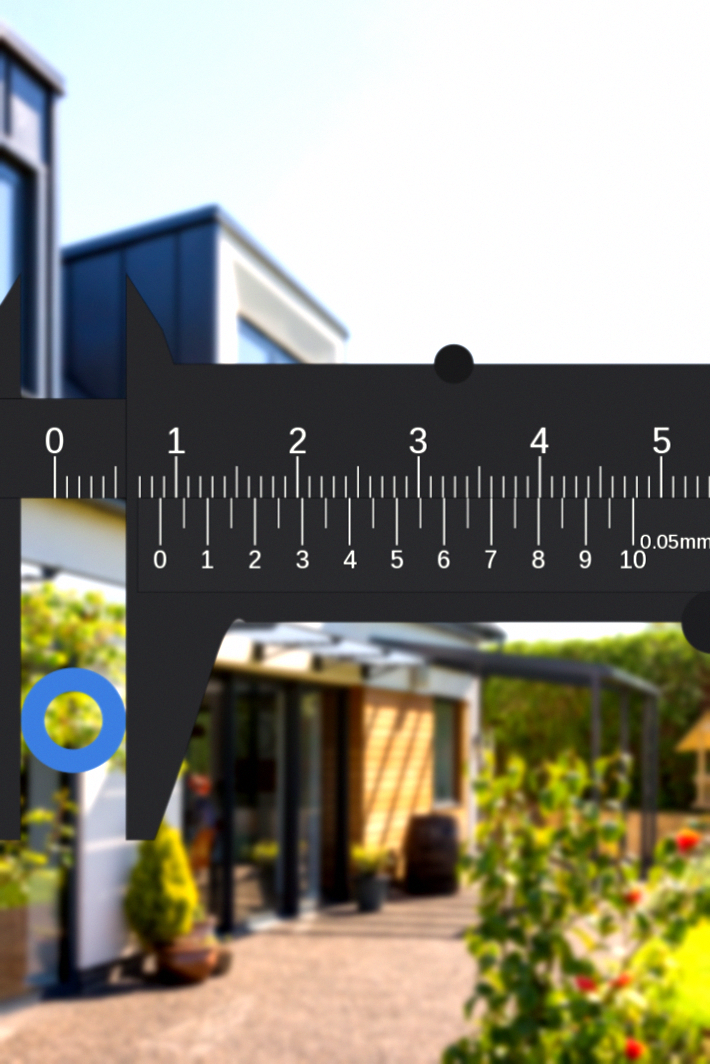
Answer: 8.7mm
